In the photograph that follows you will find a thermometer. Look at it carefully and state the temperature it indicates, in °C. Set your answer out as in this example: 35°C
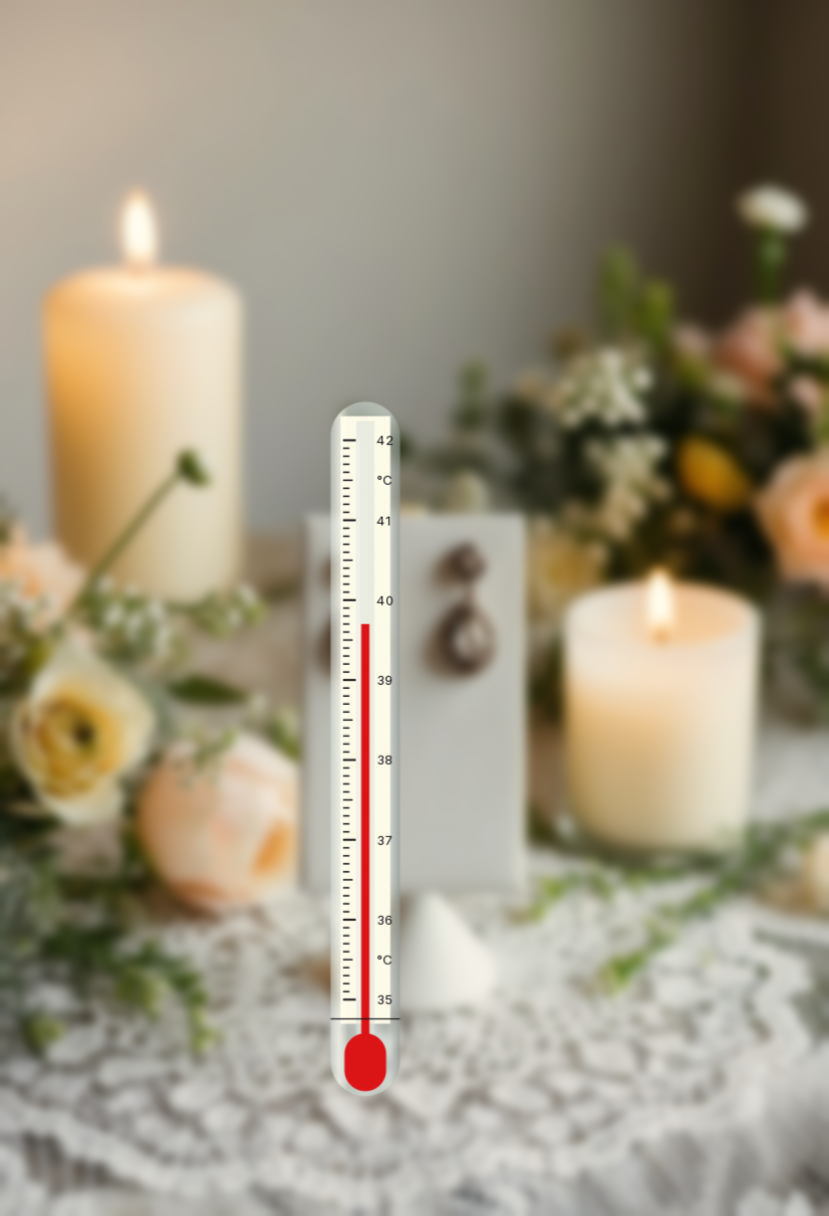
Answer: 39.7°C
